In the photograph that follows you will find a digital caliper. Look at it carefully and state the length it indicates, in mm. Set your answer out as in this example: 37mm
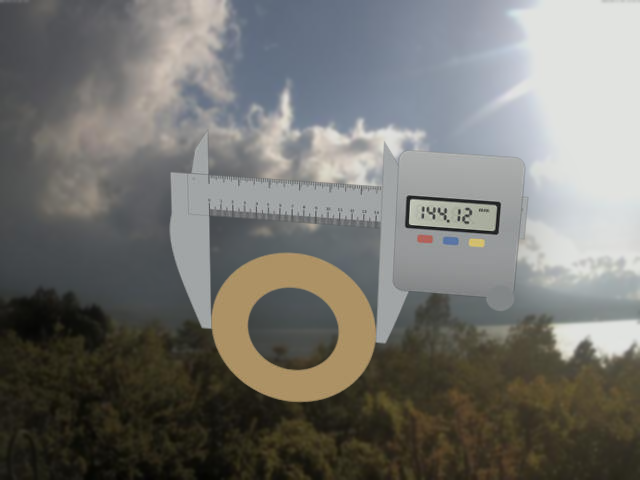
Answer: 144.12mm
